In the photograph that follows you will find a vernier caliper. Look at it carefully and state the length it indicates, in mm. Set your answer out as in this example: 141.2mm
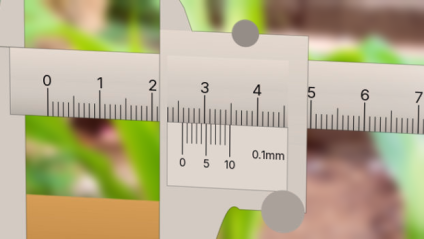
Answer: 25.8mm
